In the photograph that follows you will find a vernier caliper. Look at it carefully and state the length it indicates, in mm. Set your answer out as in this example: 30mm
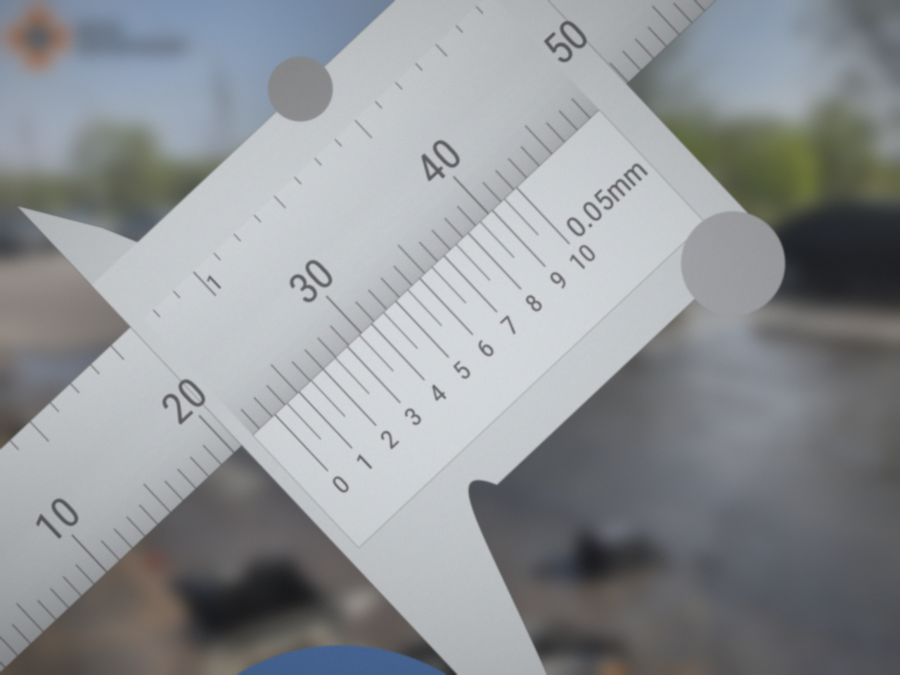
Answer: 23.2mm
